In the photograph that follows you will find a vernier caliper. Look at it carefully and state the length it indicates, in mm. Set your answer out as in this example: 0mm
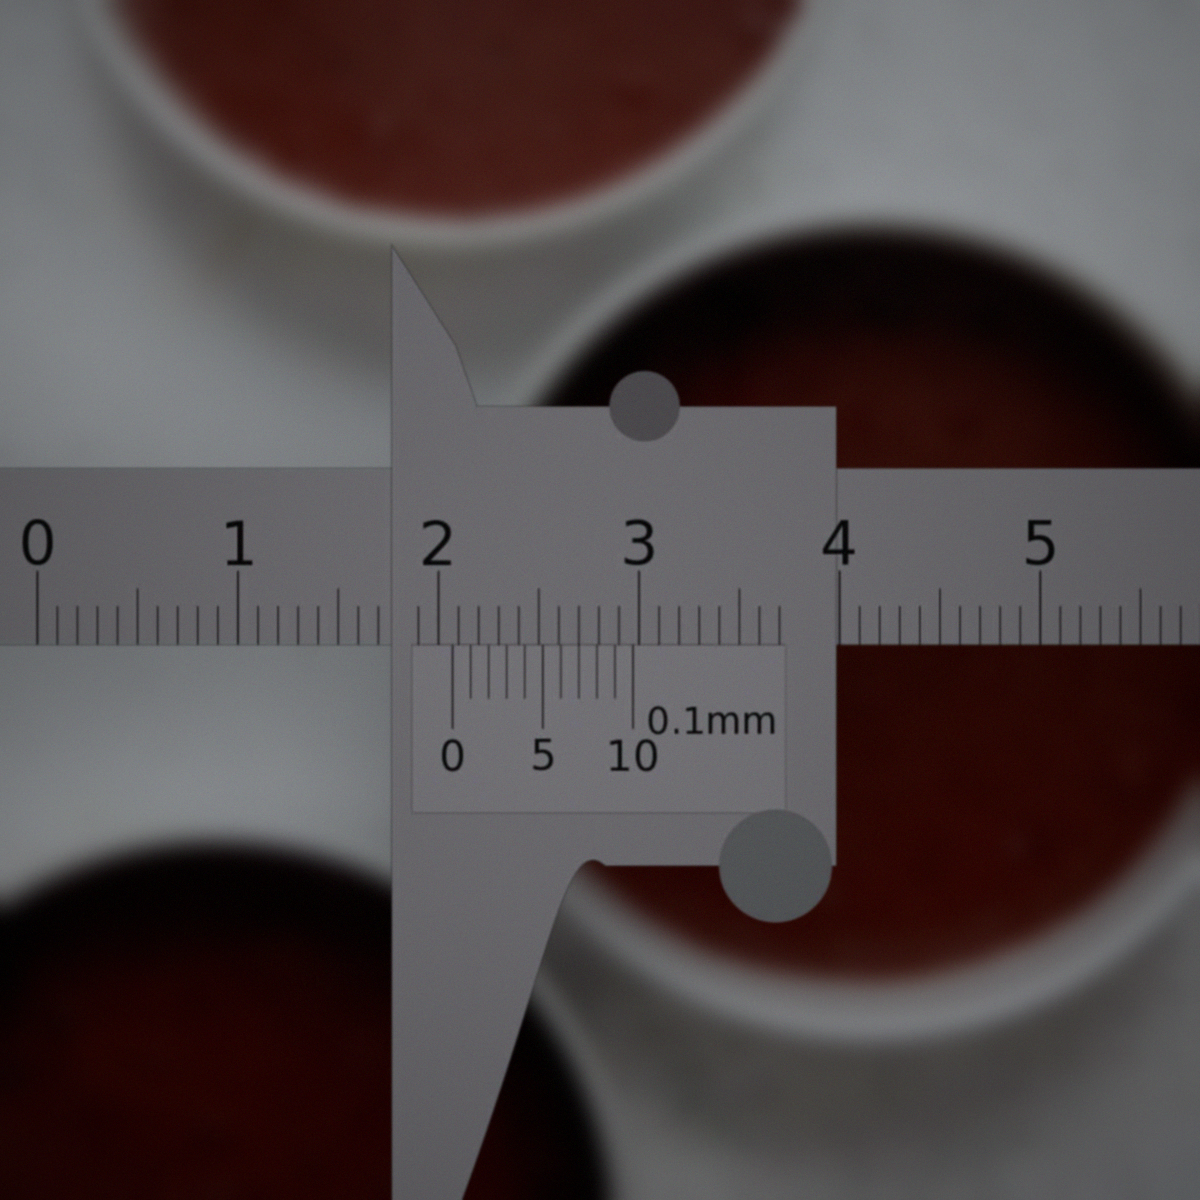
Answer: 20.7mm
